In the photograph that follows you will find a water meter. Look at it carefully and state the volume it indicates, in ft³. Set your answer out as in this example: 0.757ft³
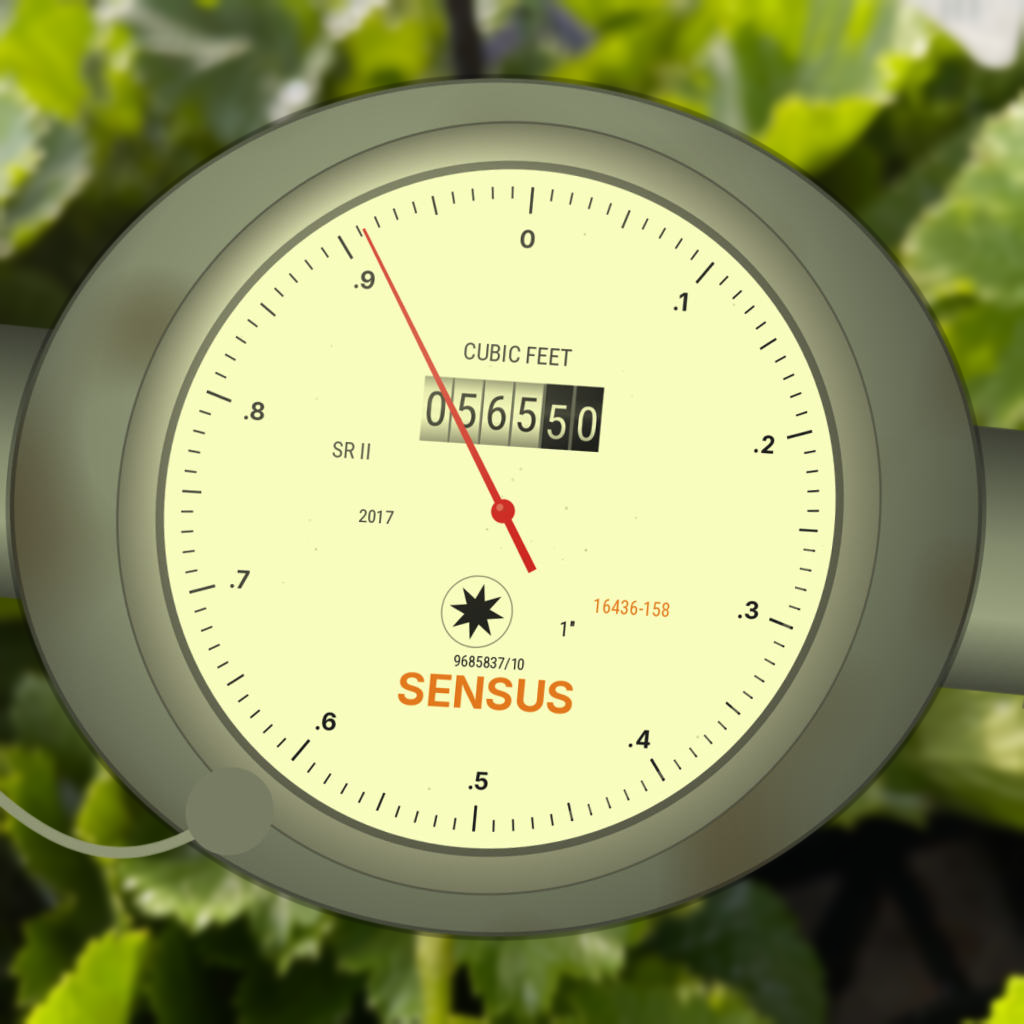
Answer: 56549.91ft³
